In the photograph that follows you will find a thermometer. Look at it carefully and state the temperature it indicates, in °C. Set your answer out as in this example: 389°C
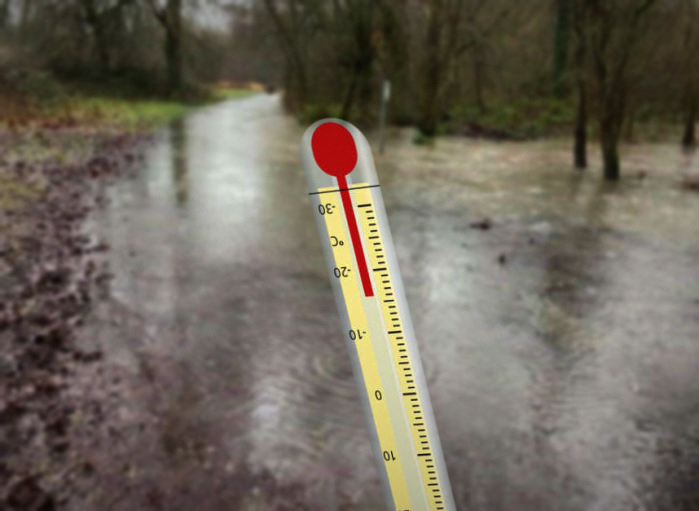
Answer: -16°C
